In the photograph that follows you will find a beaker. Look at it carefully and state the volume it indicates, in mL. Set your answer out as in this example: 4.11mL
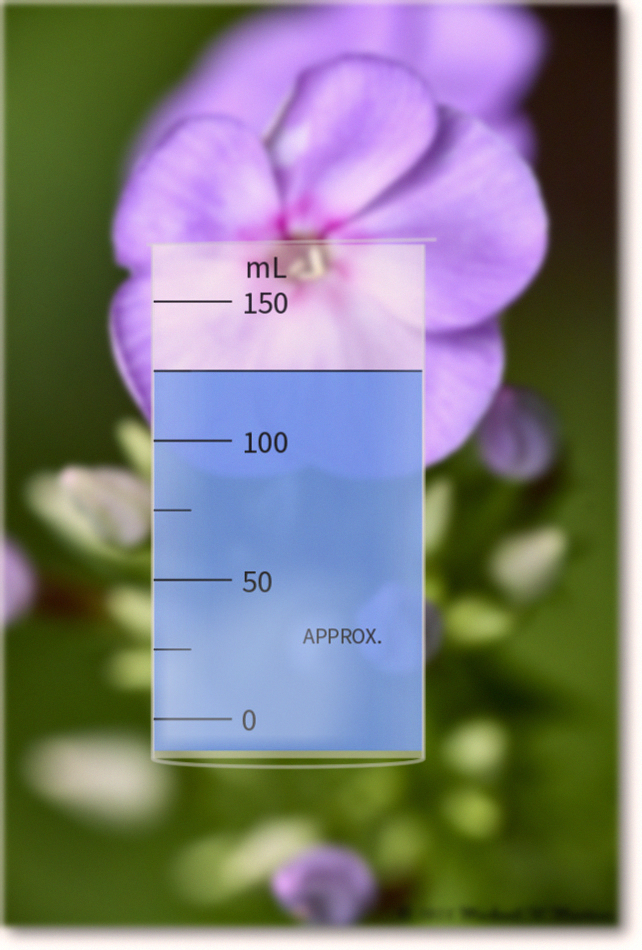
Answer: 125mL
